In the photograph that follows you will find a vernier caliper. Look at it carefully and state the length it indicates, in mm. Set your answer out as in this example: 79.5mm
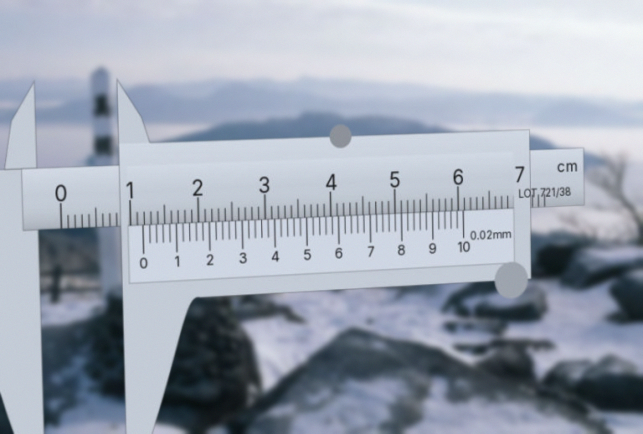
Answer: 11.8mm
